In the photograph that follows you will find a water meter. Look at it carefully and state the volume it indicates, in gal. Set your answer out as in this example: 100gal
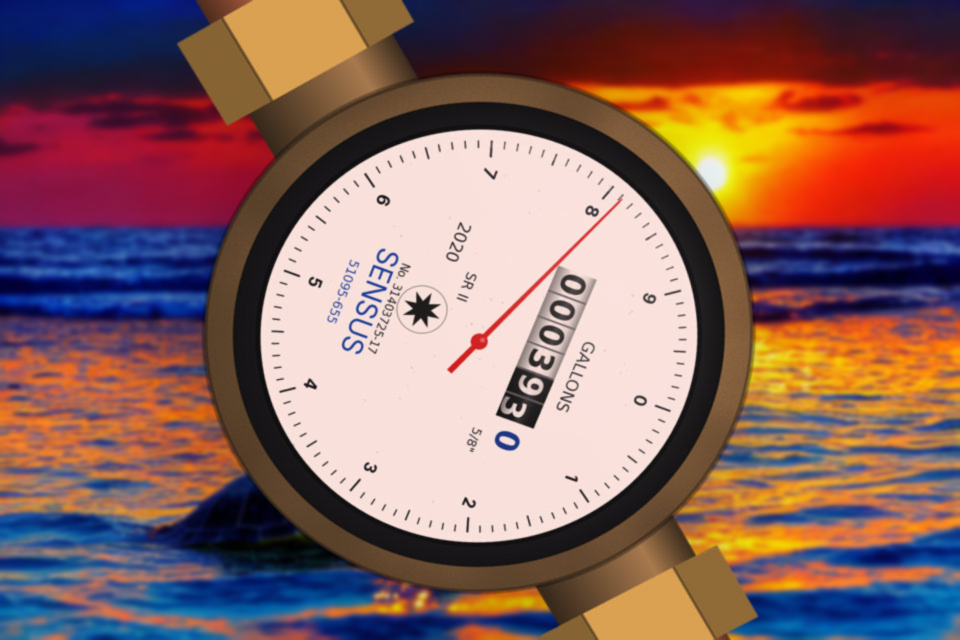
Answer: 3928.1gal
